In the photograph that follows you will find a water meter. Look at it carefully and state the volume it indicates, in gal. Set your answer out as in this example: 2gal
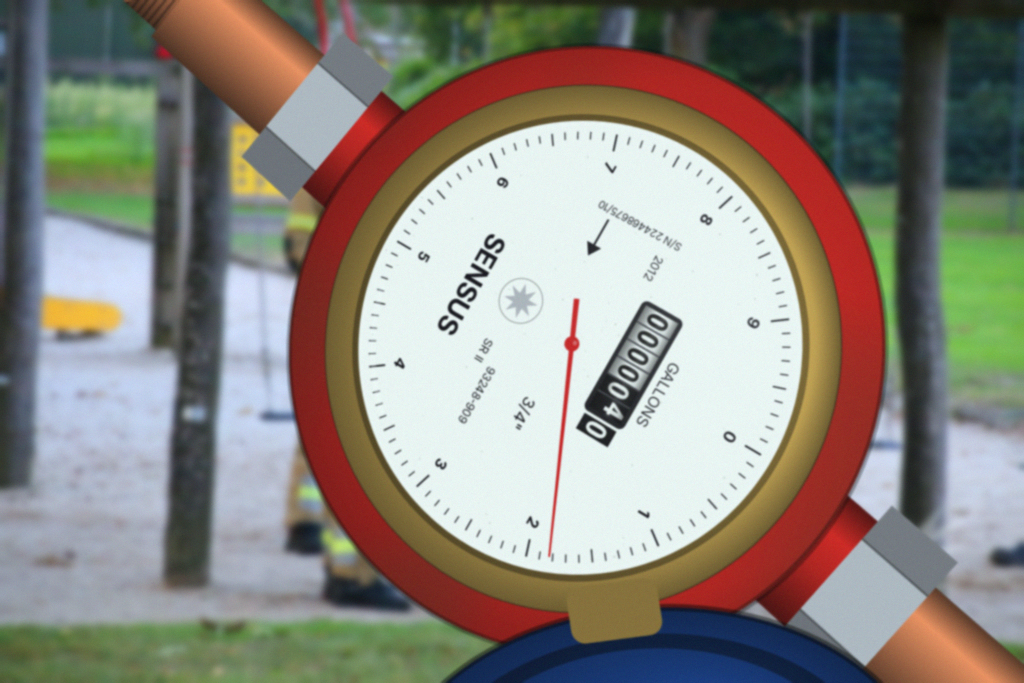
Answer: 41.8gal
